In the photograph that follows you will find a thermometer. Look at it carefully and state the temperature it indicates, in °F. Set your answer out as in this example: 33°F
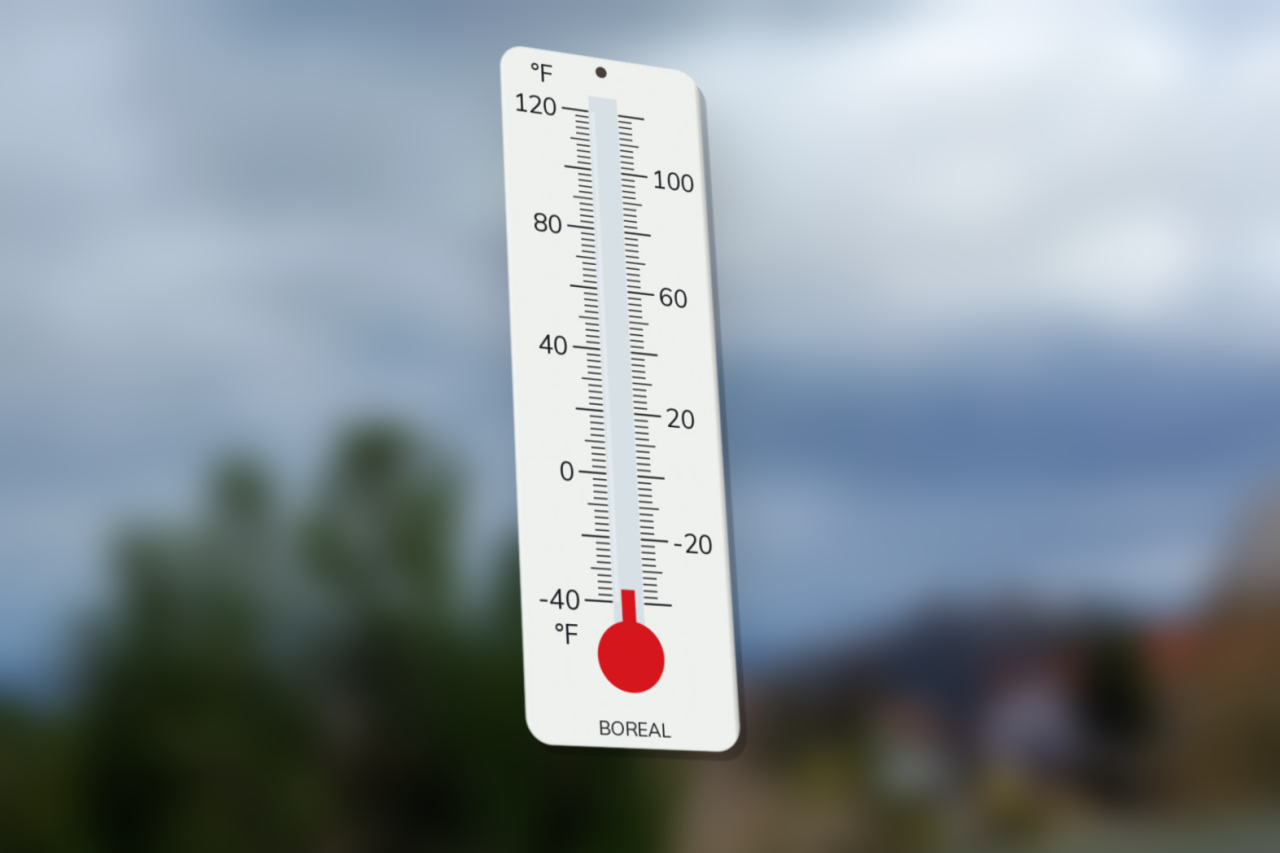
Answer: -36°F
